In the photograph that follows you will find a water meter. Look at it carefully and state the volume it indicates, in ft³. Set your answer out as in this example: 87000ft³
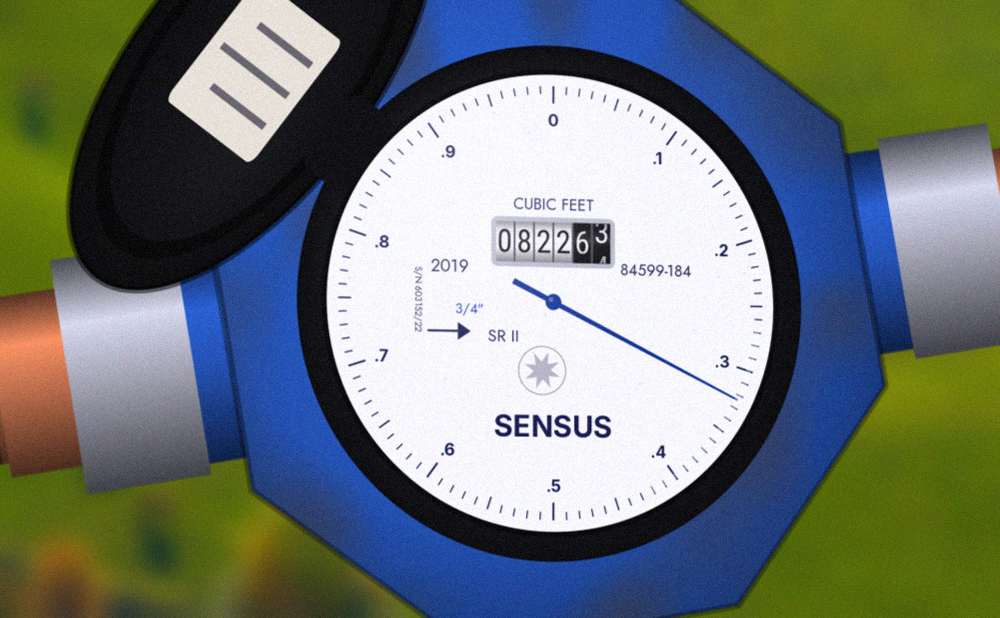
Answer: 82263.32ft³
